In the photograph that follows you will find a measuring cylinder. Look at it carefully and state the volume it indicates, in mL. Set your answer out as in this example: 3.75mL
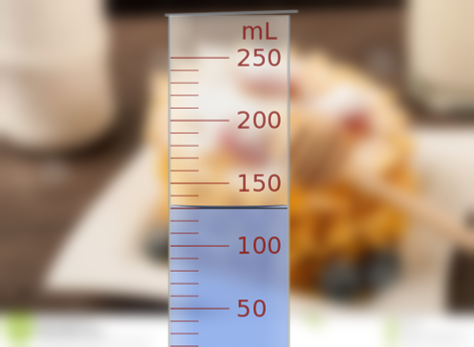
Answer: 130mL
